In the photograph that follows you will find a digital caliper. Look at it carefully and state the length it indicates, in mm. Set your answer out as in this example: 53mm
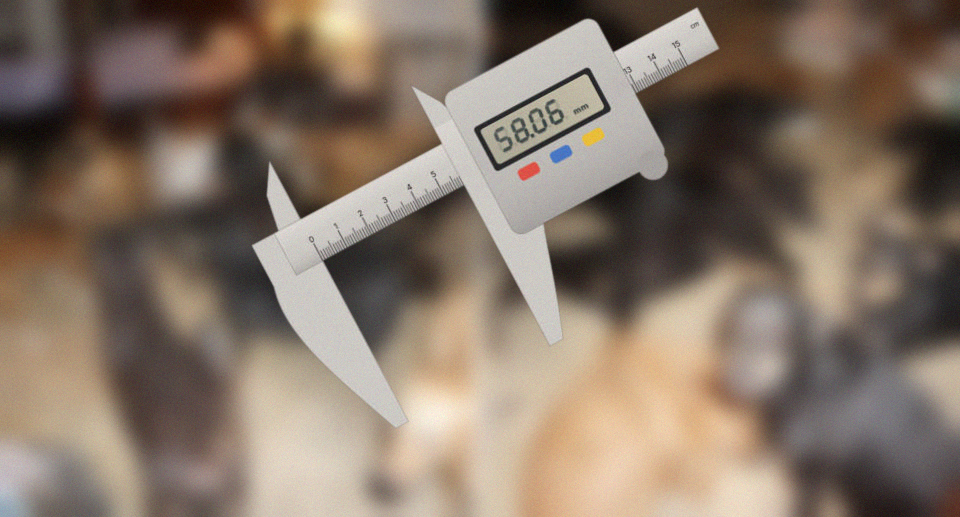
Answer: 58.06mm
